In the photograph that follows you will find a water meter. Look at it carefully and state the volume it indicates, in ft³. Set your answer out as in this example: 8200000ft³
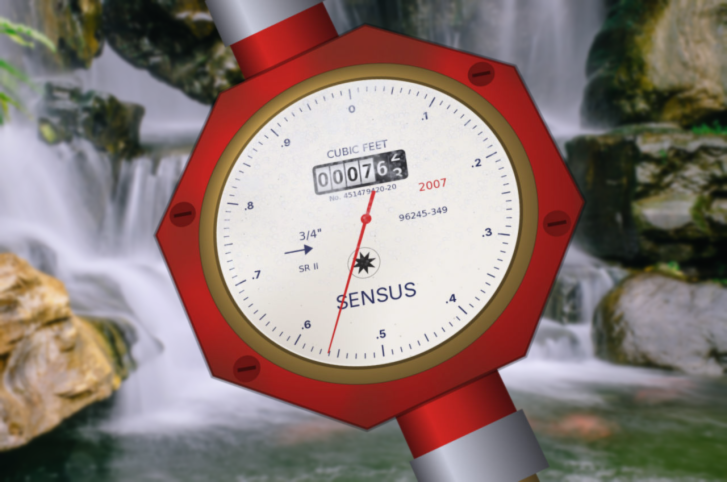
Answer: 762.56ft³
